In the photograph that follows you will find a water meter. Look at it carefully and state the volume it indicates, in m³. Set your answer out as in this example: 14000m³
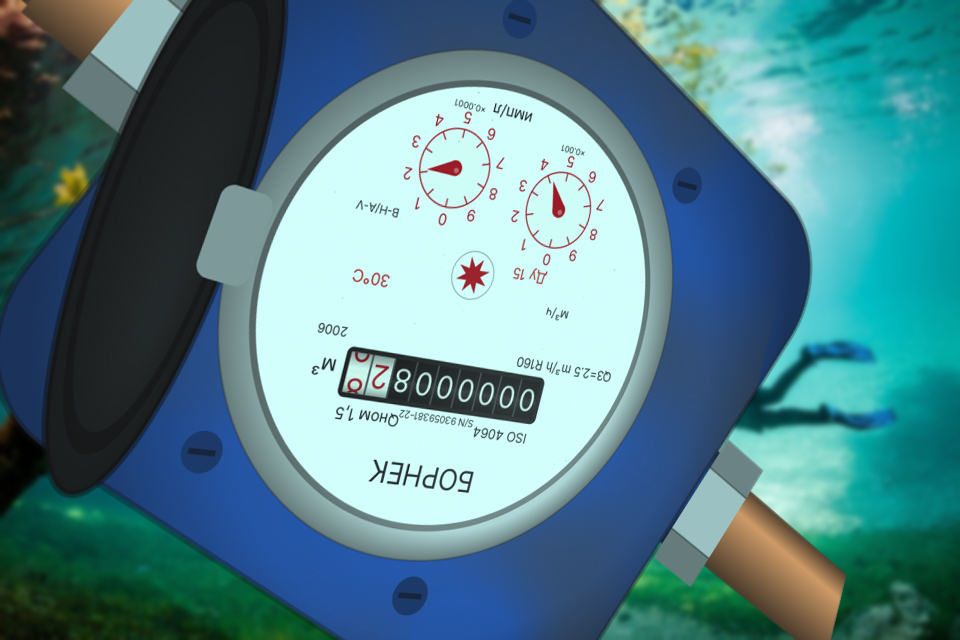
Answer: 8.2842m³
